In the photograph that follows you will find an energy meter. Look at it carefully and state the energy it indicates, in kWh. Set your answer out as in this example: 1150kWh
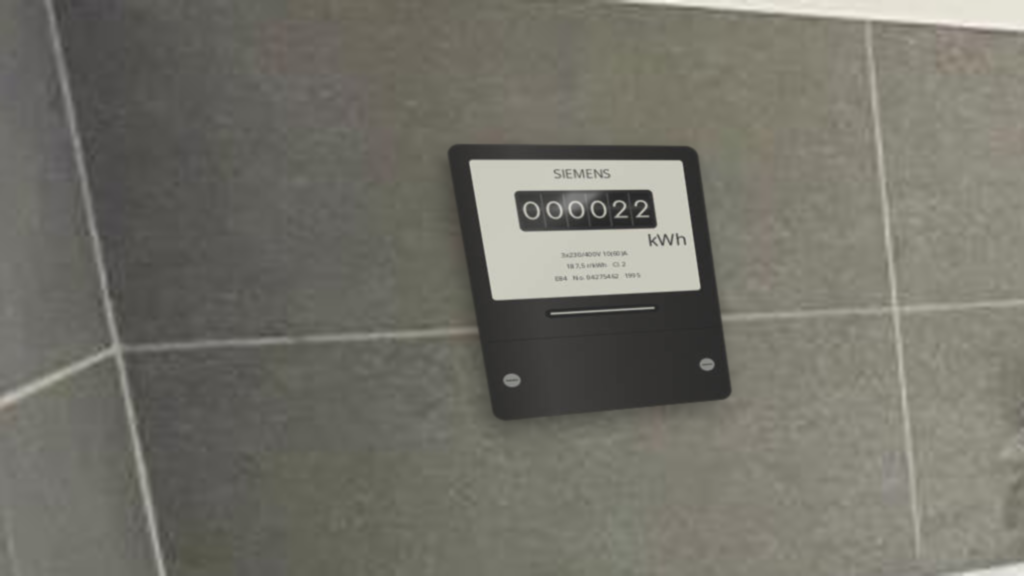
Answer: 22kWh
